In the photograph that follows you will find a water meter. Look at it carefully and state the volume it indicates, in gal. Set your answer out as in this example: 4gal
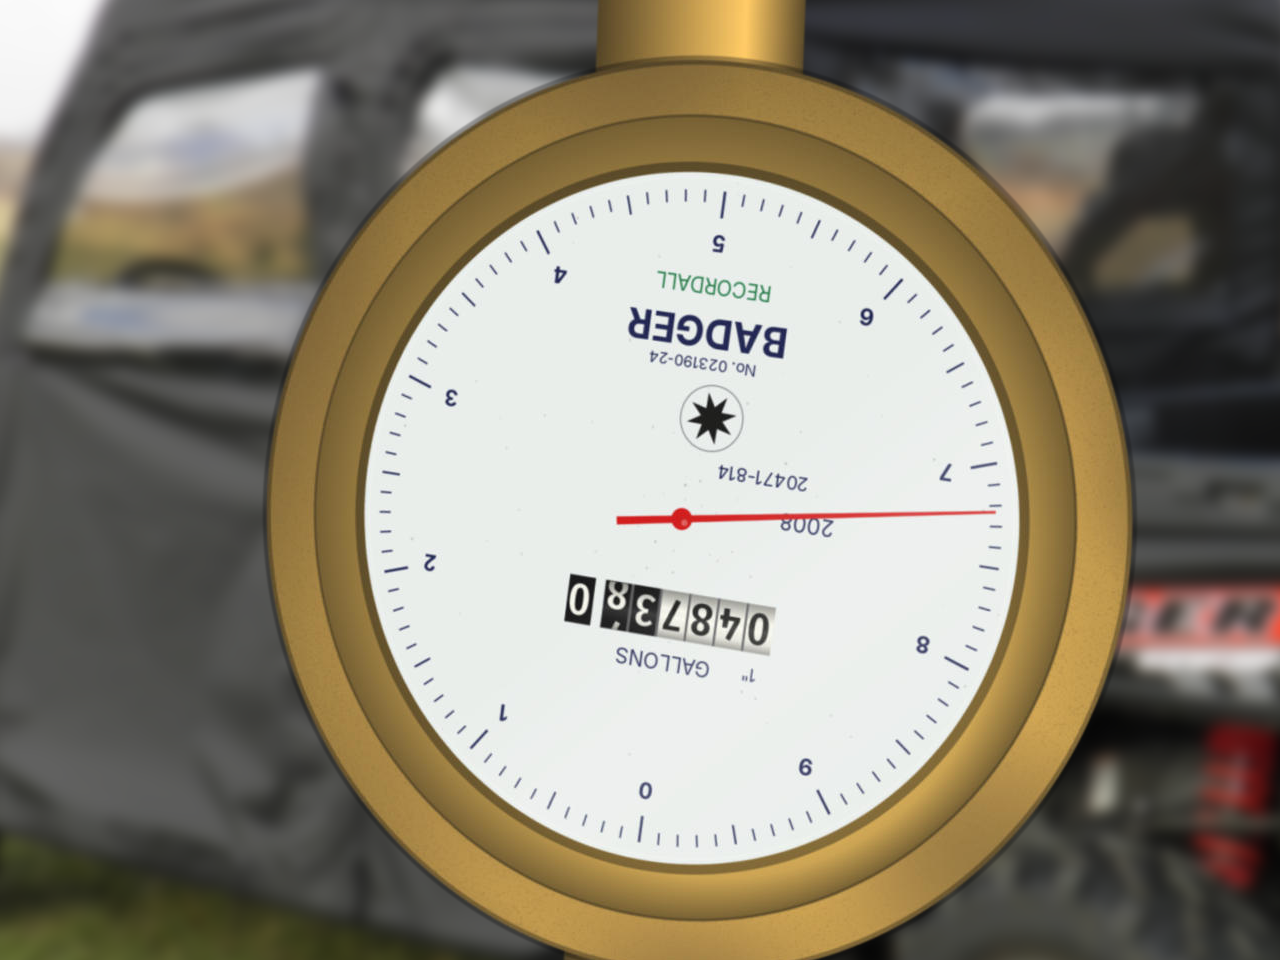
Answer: 487377.2gal
